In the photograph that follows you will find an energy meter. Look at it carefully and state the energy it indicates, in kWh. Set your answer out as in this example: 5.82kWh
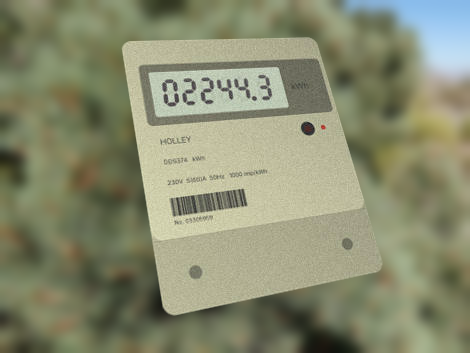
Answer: 2244.3kWh
